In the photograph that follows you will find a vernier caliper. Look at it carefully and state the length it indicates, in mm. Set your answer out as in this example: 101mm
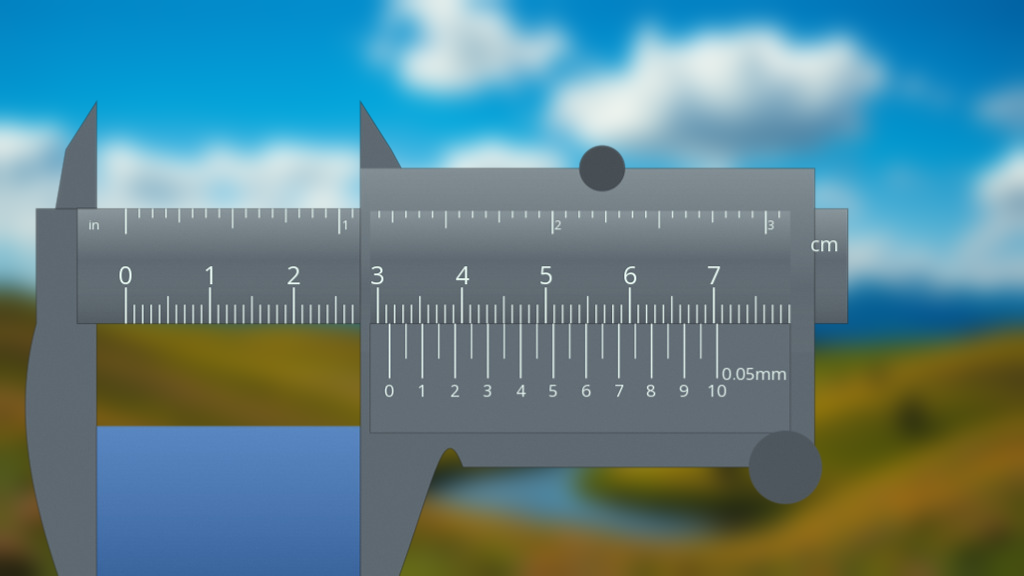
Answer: 31.4mm
